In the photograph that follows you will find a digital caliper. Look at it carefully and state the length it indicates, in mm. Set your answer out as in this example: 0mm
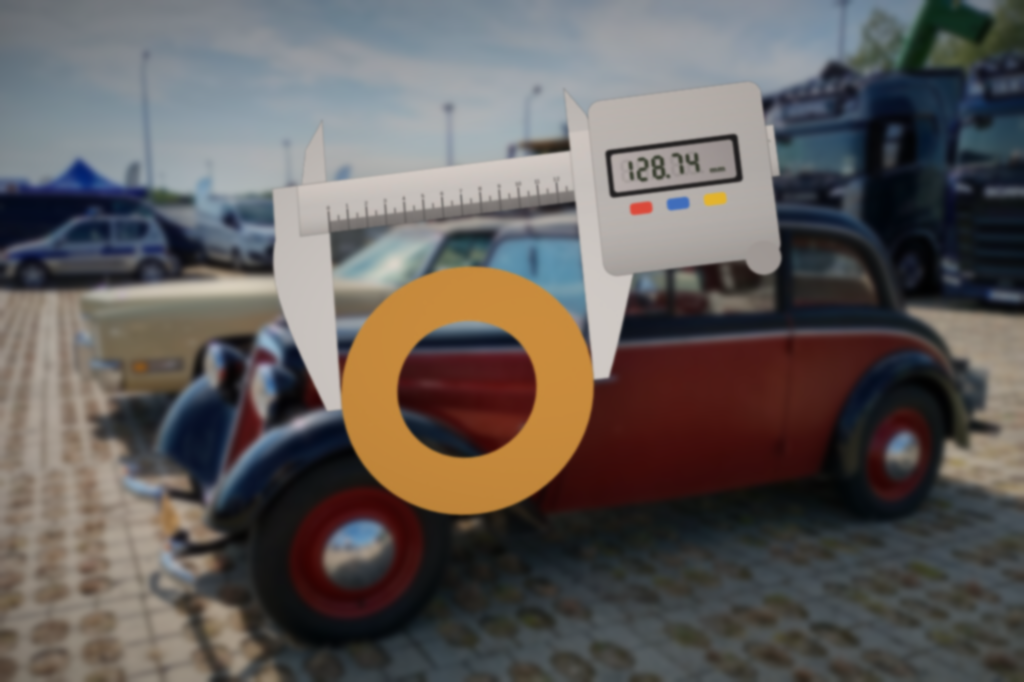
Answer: 128.74mm
